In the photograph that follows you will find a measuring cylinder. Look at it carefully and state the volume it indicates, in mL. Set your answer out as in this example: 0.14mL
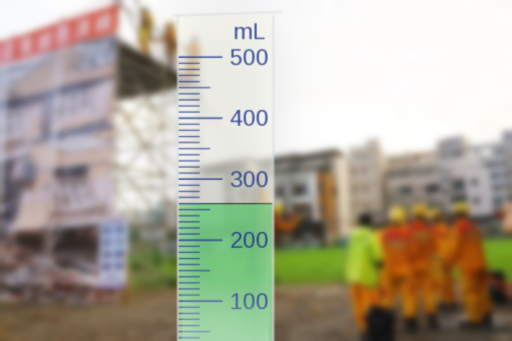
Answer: 260mL
